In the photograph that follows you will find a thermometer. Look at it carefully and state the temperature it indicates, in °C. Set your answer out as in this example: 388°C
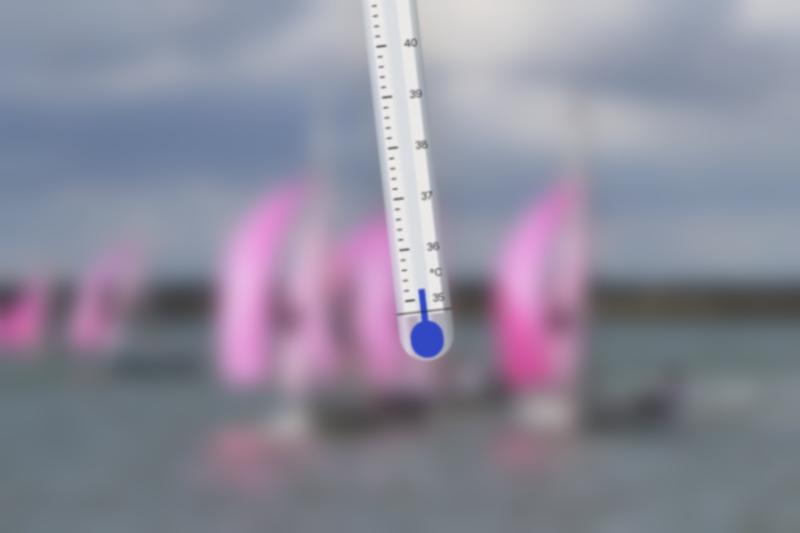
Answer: 35.2°C
